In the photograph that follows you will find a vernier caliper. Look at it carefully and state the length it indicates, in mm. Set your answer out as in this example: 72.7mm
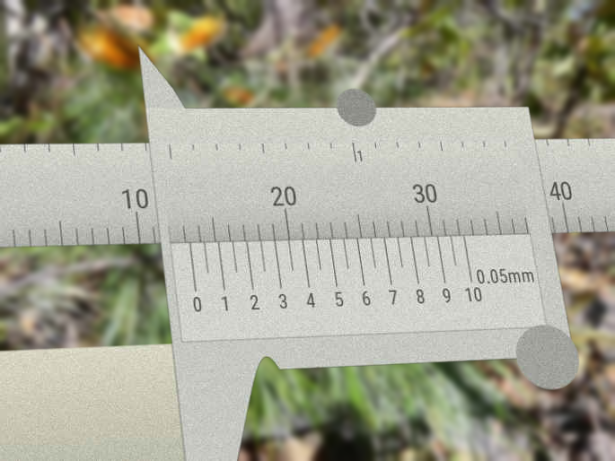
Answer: 13.3mm
